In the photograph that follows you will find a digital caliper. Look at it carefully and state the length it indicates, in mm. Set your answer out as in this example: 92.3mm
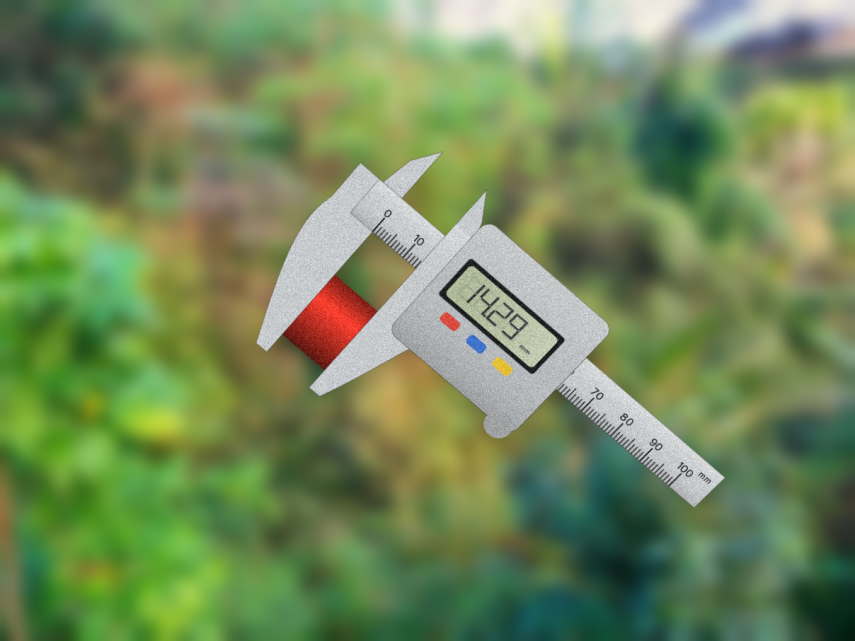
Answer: 14.29mm
